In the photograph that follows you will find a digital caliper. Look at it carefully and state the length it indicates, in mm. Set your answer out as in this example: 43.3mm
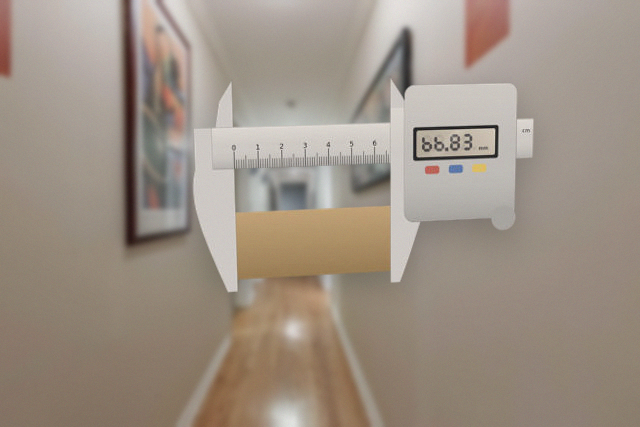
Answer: 66.83mm
